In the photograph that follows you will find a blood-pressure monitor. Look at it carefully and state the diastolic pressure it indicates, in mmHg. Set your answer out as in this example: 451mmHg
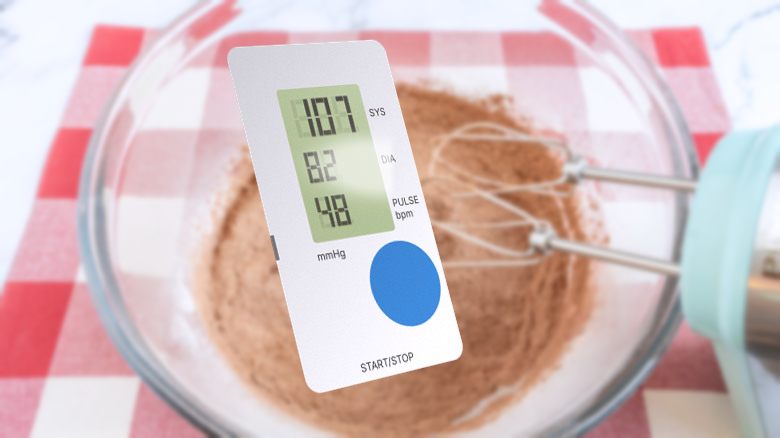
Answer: 82mmHg
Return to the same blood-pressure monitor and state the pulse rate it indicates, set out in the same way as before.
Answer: 48bpm
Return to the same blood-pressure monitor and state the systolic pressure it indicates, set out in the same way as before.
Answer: 107mmHg
